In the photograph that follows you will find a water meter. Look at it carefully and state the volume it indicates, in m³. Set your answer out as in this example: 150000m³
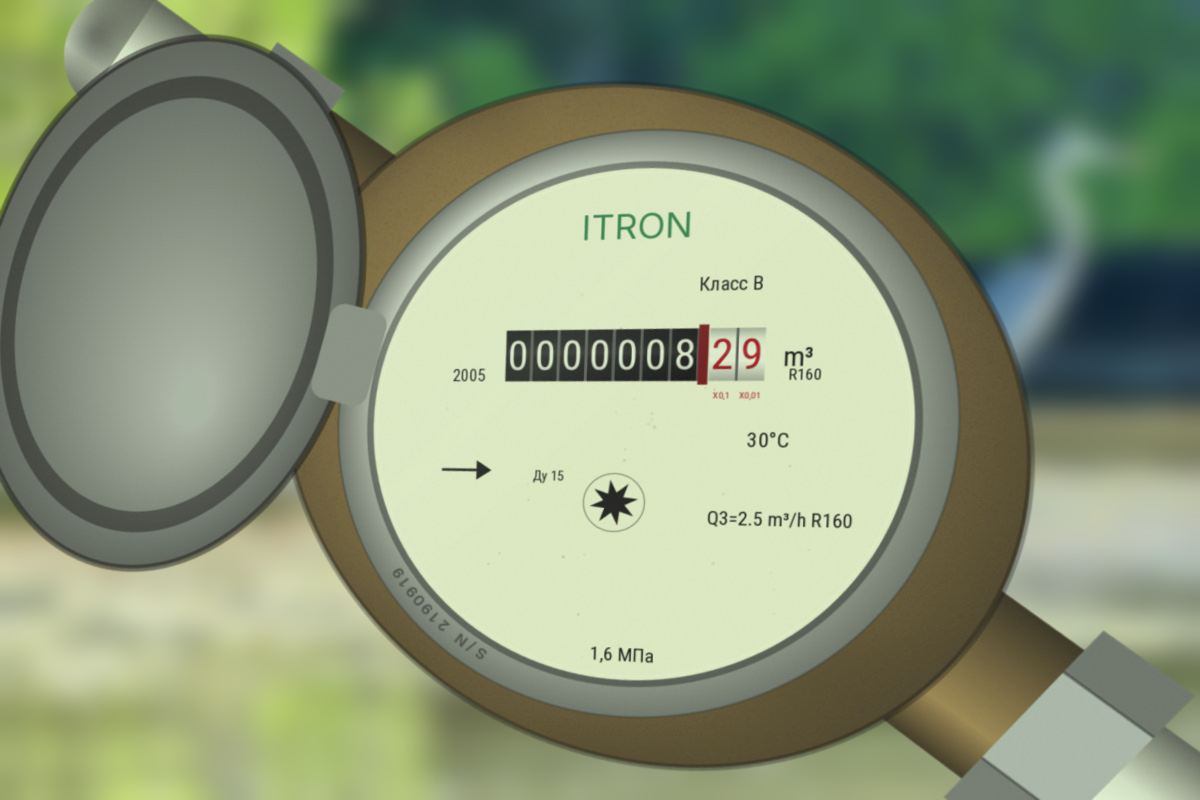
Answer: 8.29m³
